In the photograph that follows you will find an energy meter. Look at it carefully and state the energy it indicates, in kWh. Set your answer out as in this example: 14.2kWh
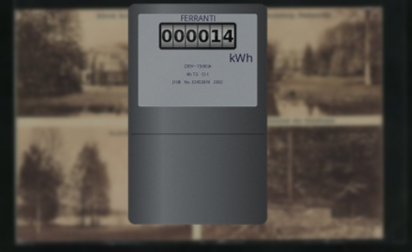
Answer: 14kWh
